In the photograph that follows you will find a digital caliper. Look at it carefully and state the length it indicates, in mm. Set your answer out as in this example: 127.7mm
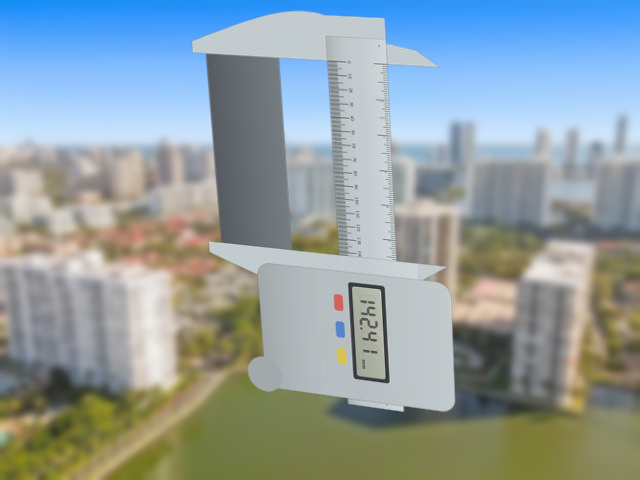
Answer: 142.41mm
